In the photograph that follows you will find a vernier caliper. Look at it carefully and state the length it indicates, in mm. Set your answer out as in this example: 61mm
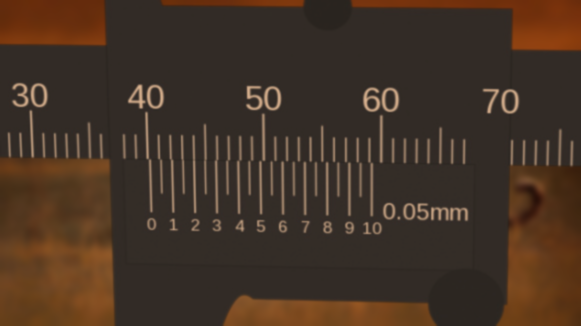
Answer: 40.2mm
